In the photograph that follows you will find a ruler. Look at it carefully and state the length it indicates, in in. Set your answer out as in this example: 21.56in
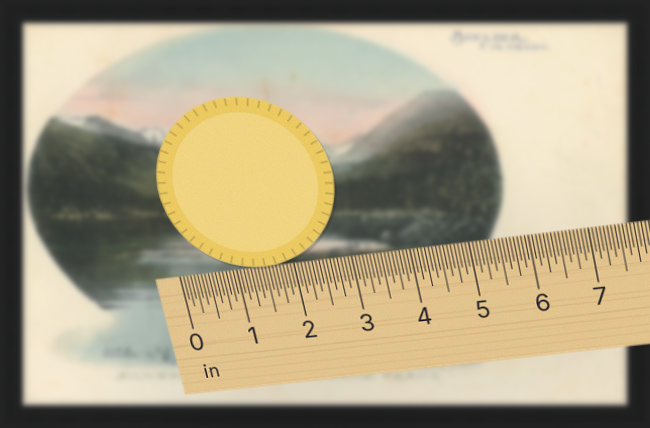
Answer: 3in
